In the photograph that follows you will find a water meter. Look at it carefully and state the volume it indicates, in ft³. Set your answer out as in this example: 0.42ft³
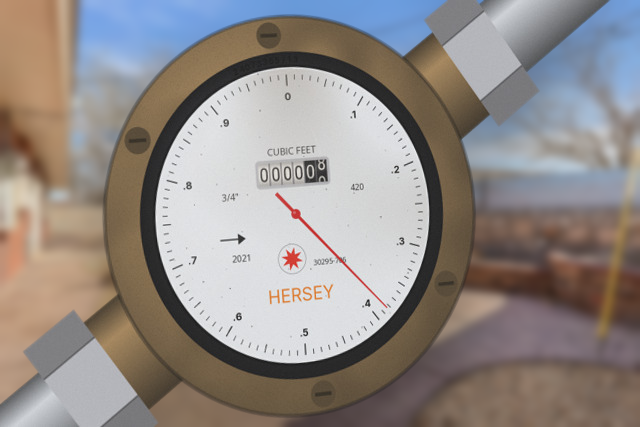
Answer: 8.38ft³
